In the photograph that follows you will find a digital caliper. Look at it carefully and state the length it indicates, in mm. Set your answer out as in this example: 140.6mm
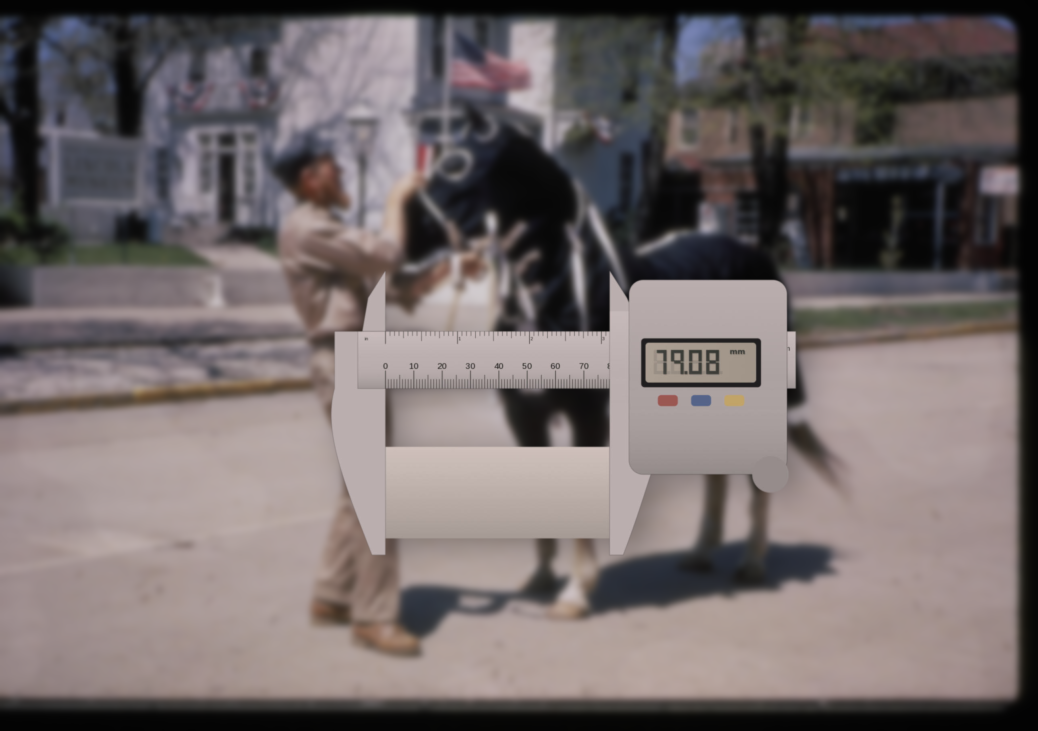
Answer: 79.08mm
